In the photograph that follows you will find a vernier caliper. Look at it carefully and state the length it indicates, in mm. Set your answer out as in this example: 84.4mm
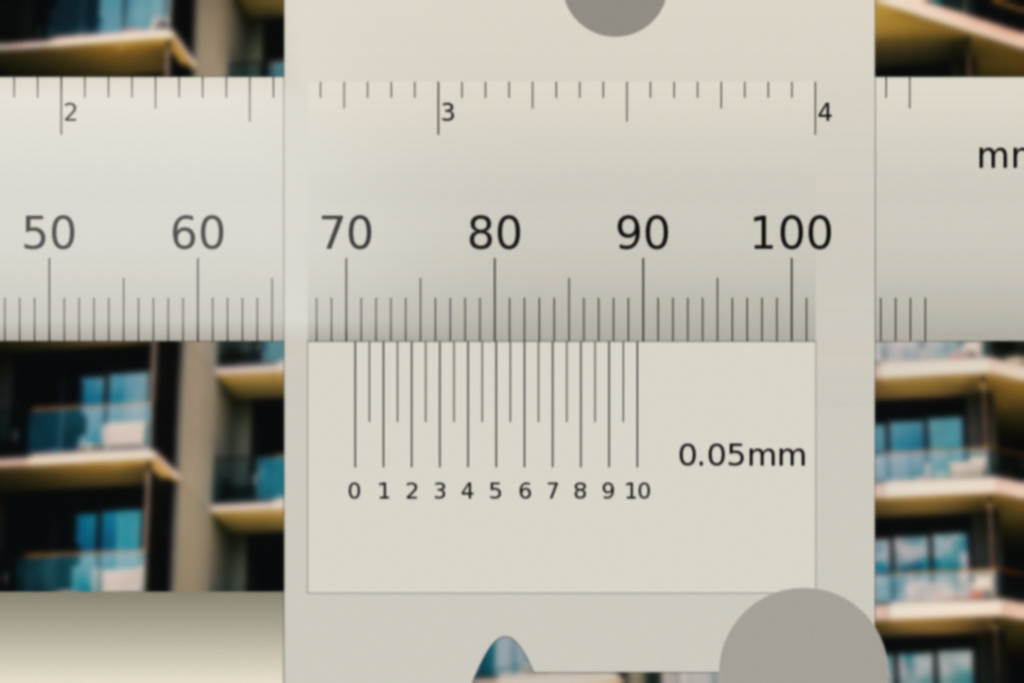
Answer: 70.6mm
